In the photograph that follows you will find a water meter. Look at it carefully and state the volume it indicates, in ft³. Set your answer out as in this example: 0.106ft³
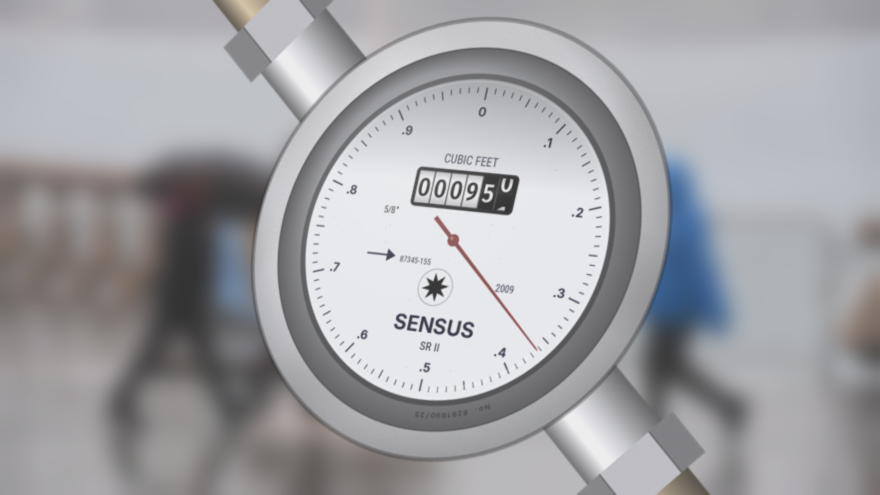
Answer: 950.36ft³
